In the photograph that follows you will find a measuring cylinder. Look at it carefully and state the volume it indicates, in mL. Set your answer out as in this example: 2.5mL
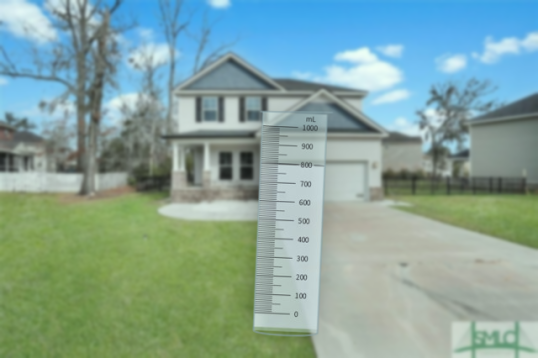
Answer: 800mL
